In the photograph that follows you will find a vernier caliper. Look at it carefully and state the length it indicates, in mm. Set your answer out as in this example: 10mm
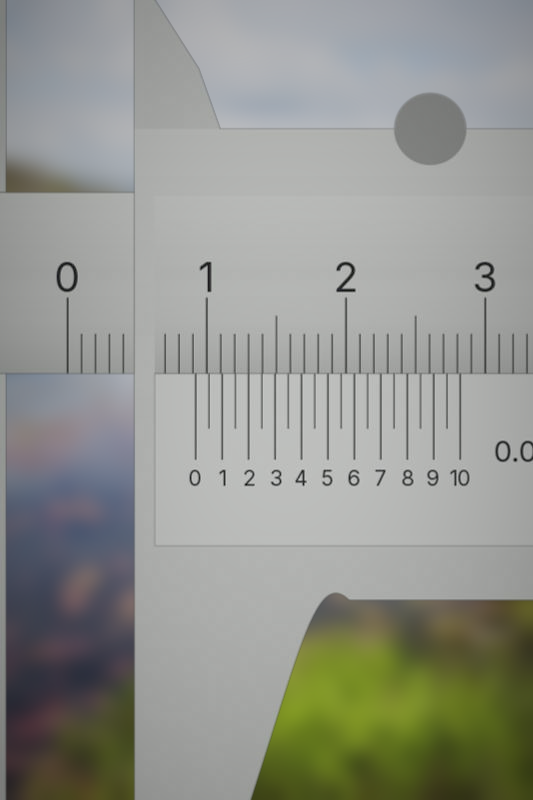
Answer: 9.2mm
